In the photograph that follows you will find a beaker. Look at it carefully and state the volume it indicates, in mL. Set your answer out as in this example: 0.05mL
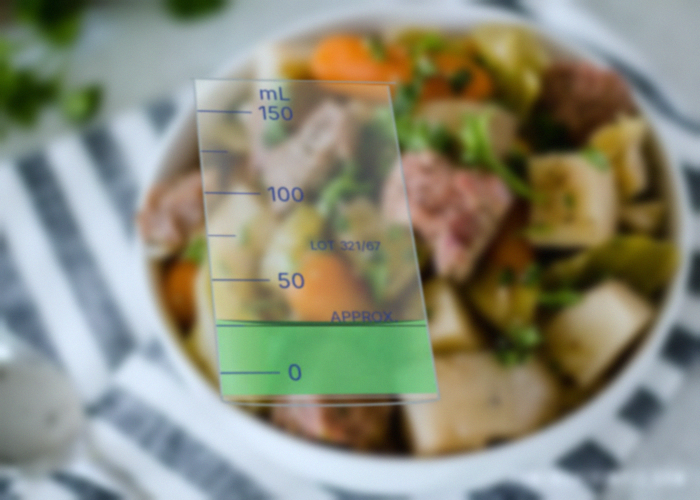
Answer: 25mL
